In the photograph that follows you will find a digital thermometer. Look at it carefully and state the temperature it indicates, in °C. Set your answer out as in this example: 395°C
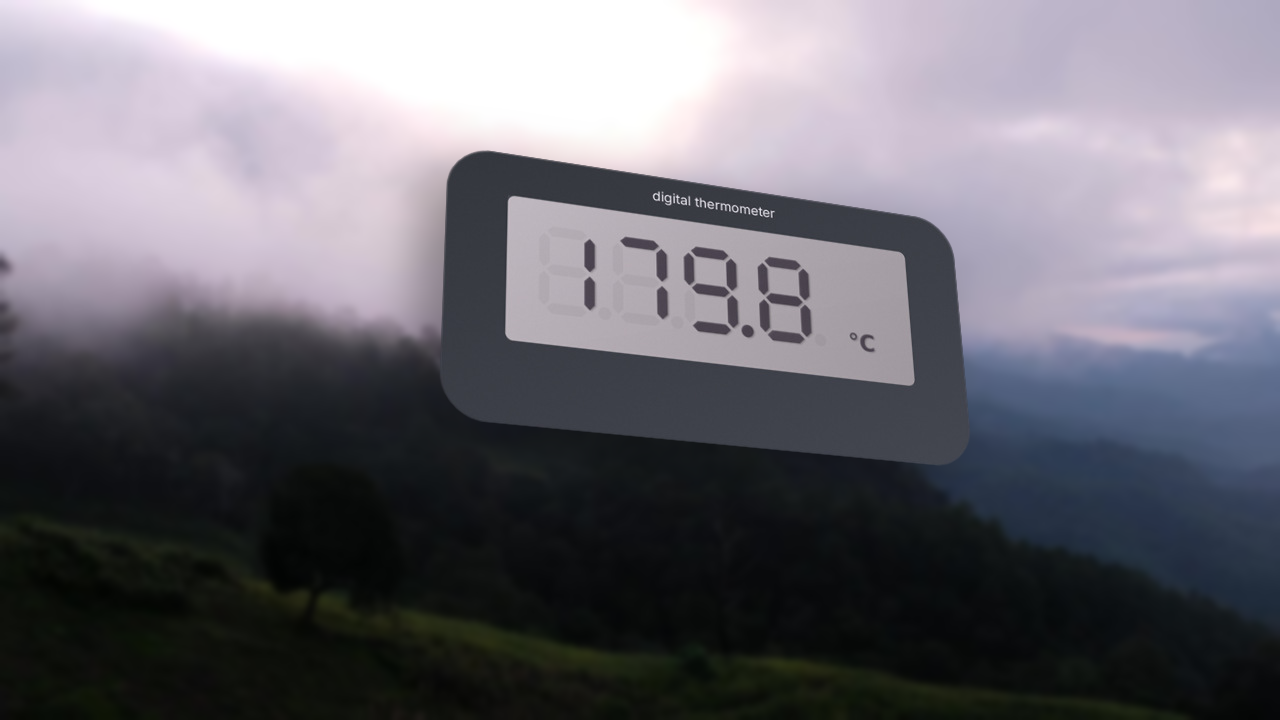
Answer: 179.8°C
